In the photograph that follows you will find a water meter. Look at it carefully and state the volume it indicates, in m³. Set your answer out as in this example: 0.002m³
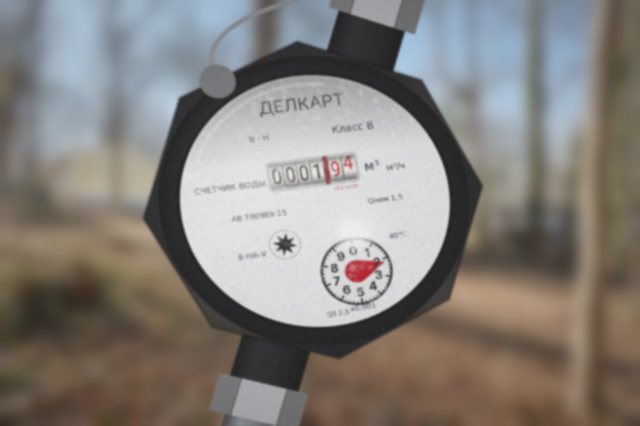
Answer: 1.942m³
